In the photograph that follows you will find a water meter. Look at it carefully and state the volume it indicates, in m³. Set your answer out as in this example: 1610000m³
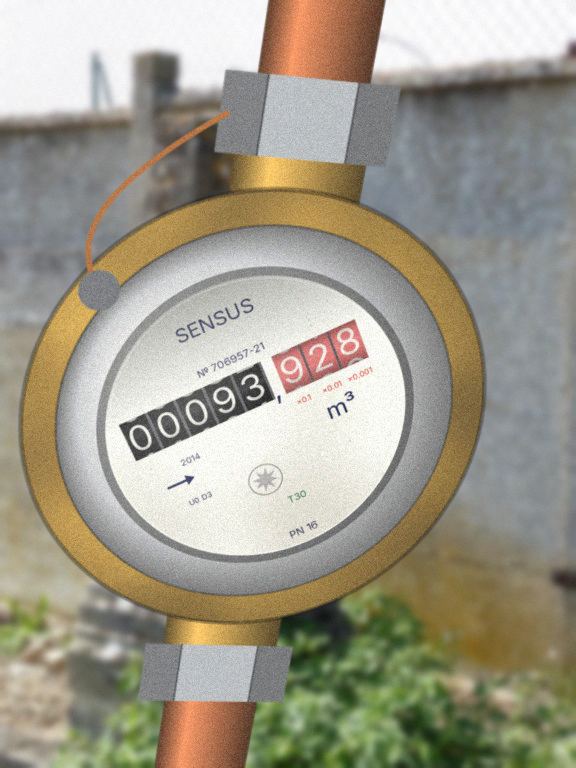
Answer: 93.928m³
